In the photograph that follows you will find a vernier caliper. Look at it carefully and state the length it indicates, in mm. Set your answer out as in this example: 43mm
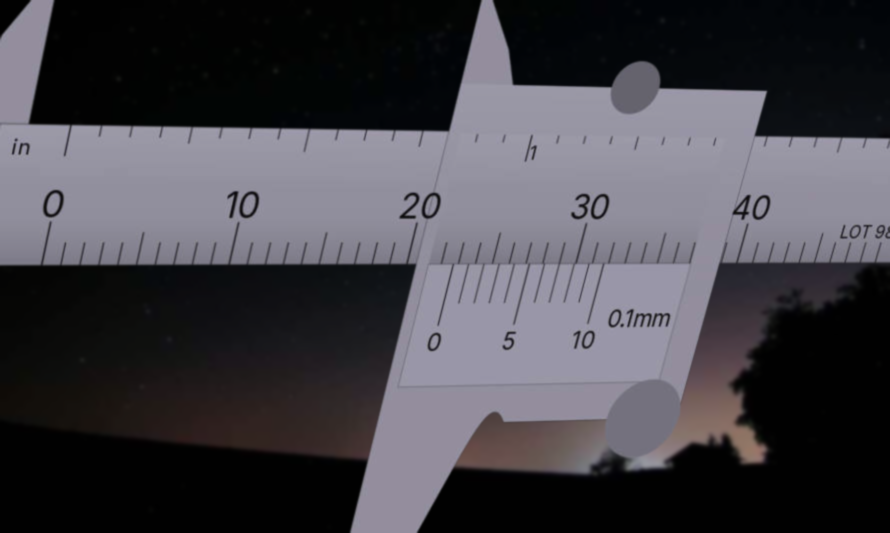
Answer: 22.7mm
